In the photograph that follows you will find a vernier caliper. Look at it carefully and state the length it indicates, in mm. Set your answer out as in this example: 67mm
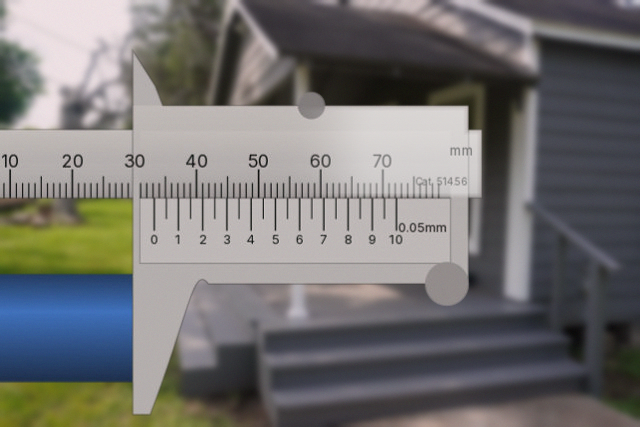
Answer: 33.2mm
